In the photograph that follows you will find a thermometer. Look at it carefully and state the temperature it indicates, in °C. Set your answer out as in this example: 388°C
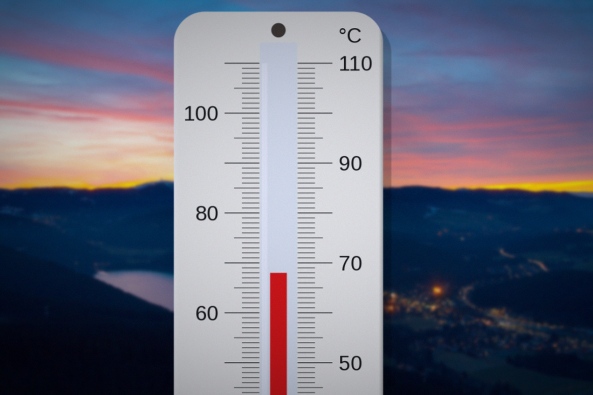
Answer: 68°C
